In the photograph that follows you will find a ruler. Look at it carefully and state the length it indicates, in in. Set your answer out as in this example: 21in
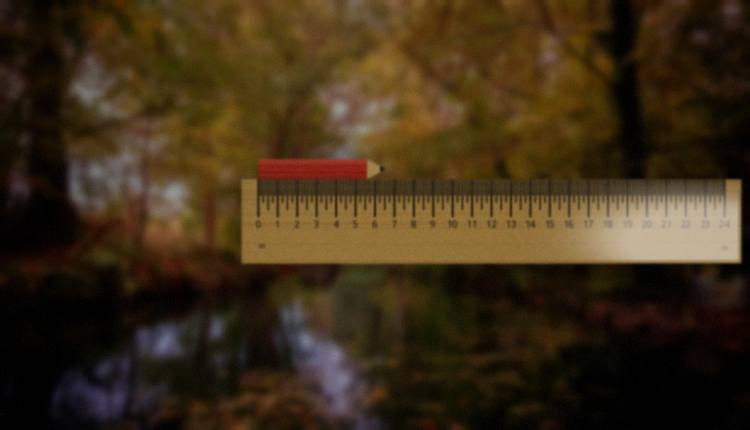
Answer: 6.5in
